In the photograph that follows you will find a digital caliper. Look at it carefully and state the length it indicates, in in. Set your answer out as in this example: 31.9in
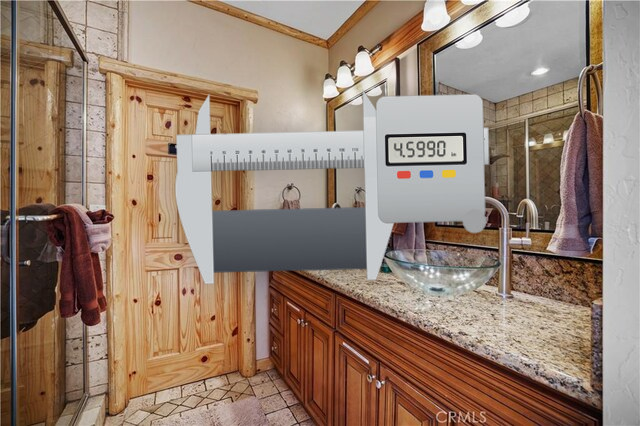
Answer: 4.5990in
